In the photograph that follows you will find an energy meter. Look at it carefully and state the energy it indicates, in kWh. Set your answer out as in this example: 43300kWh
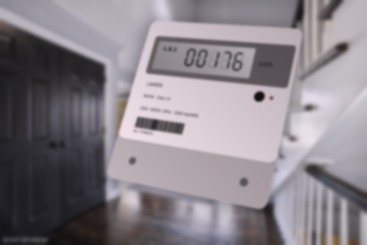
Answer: 176kWh
